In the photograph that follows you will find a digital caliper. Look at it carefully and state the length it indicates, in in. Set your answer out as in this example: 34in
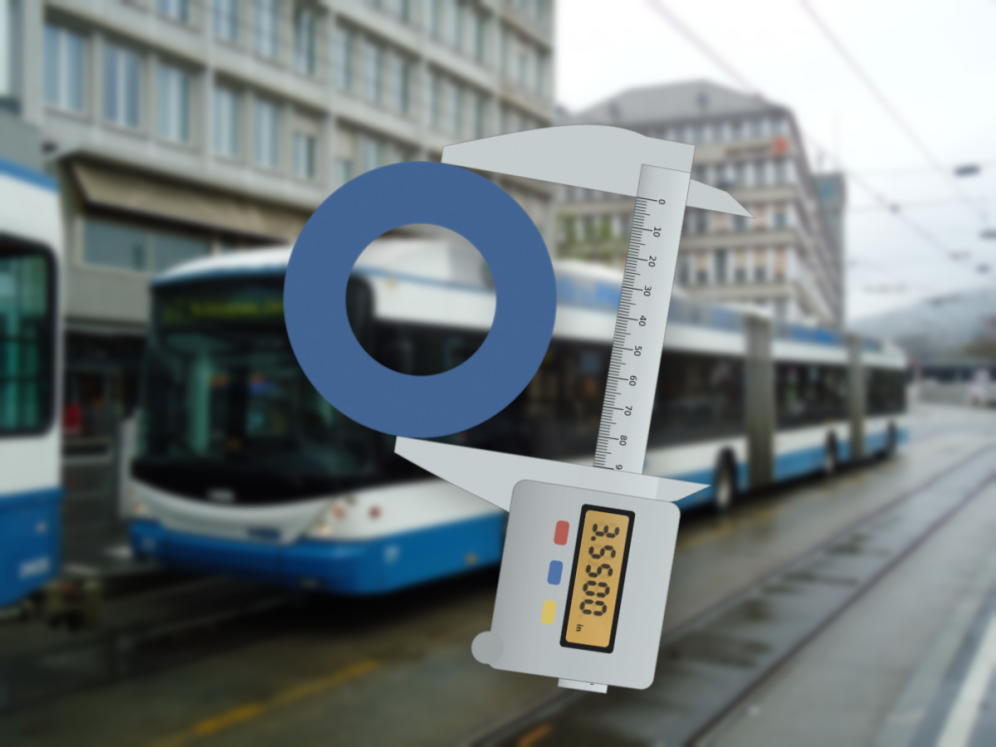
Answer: 3.5500in
